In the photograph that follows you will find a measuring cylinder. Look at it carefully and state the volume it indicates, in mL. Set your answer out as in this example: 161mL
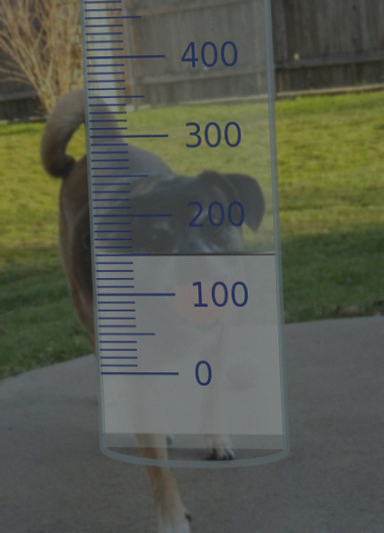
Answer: 150mL
